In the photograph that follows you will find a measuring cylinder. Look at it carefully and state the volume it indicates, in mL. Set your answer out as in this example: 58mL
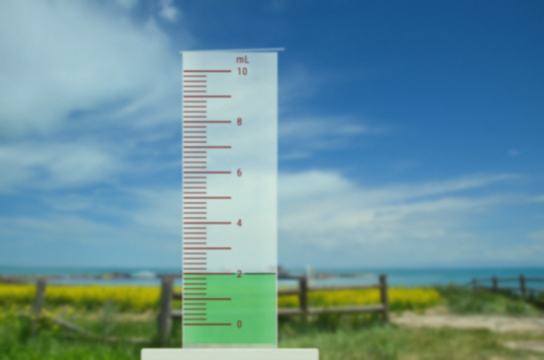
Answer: 2mL
